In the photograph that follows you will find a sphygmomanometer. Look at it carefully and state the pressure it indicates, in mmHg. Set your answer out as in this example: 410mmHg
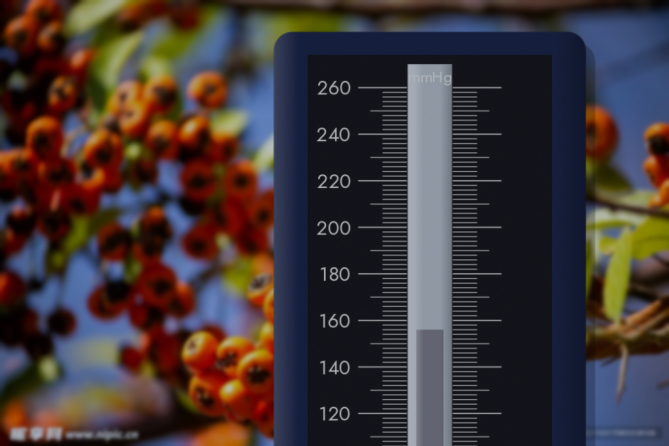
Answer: 156mmHg
